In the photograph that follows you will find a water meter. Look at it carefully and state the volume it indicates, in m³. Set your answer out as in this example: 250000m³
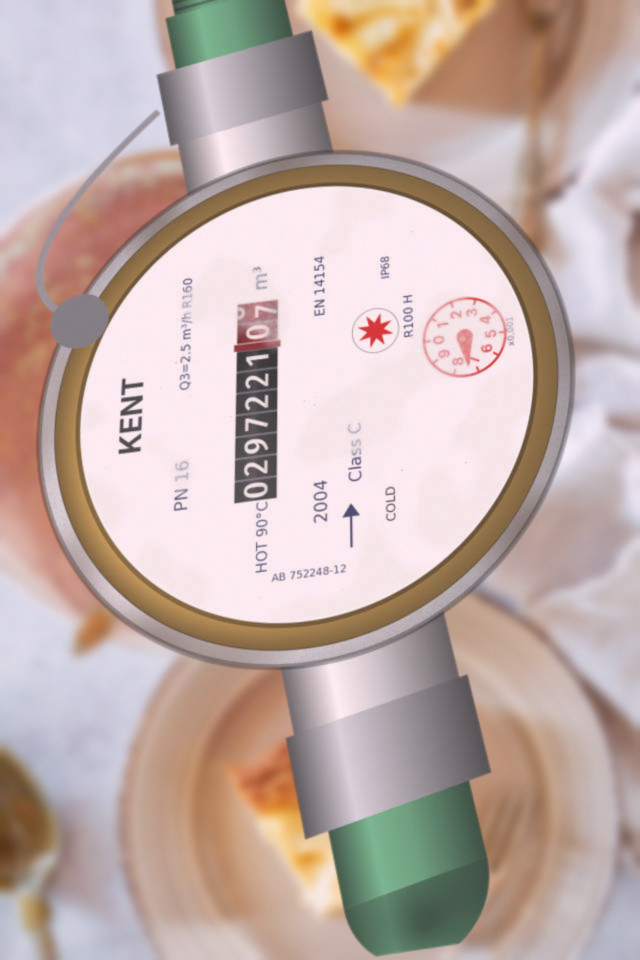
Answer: 297221.067m³
